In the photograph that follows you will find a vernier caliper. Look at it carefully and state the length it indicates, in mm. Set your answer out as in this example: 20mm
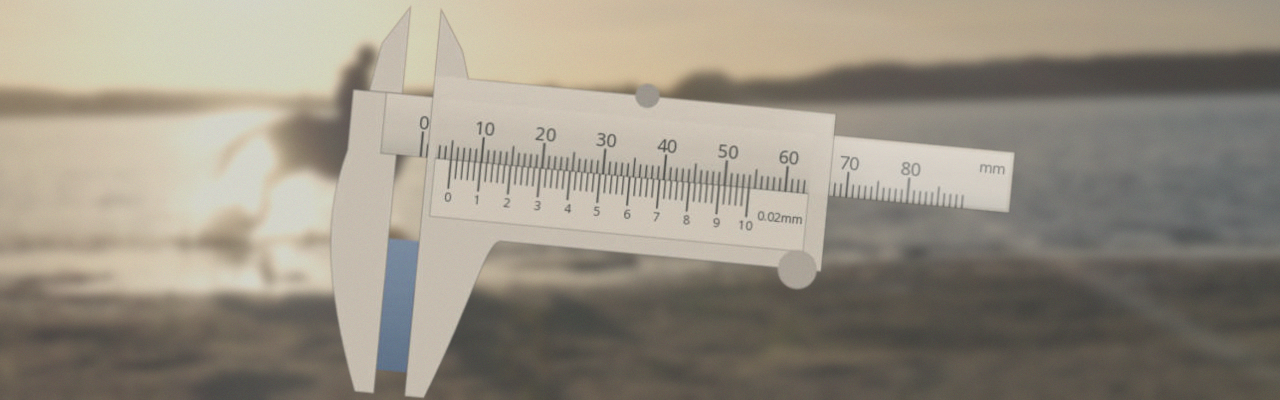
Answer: 5.0mm
